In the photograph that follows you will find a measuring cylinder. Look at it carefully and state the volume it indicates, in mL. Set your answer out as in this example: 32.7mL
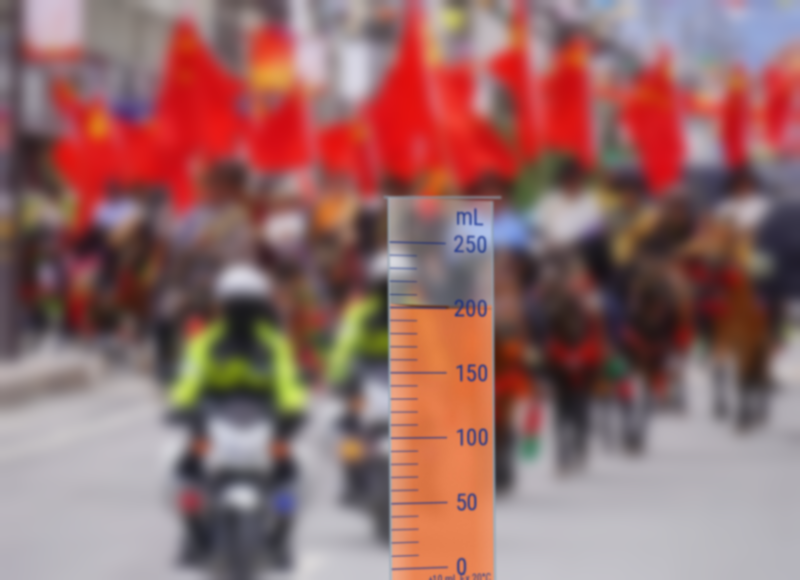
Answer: 200mL
